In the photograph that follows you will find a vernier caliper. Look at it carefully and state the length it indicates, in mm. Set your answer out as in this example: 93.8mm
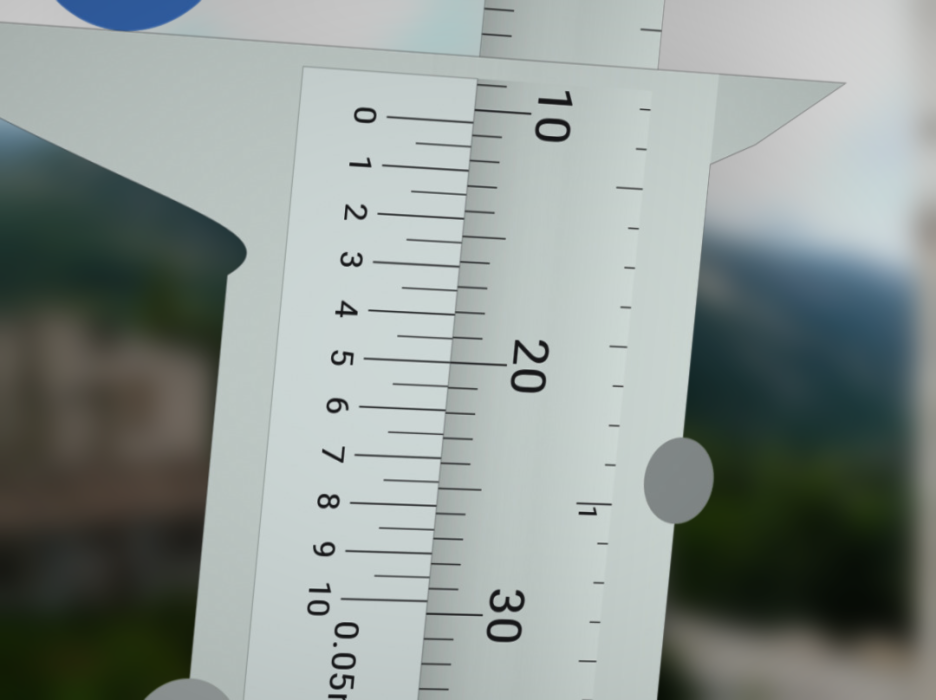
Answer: 10.50mm
